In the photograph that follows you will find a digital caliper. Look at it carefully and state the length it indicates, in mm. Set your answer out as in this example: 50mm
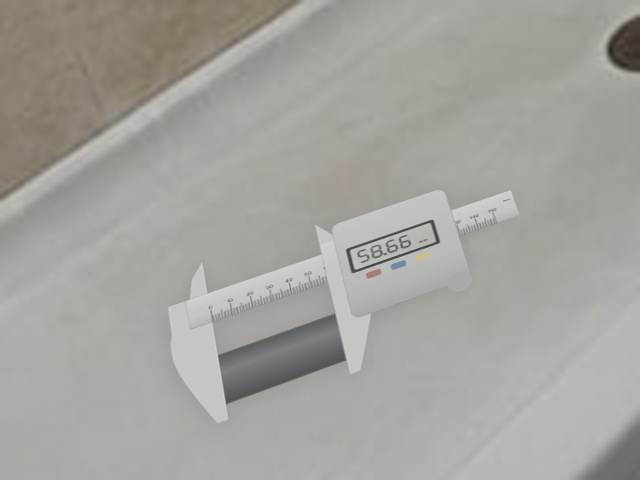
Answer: 58.66mm
